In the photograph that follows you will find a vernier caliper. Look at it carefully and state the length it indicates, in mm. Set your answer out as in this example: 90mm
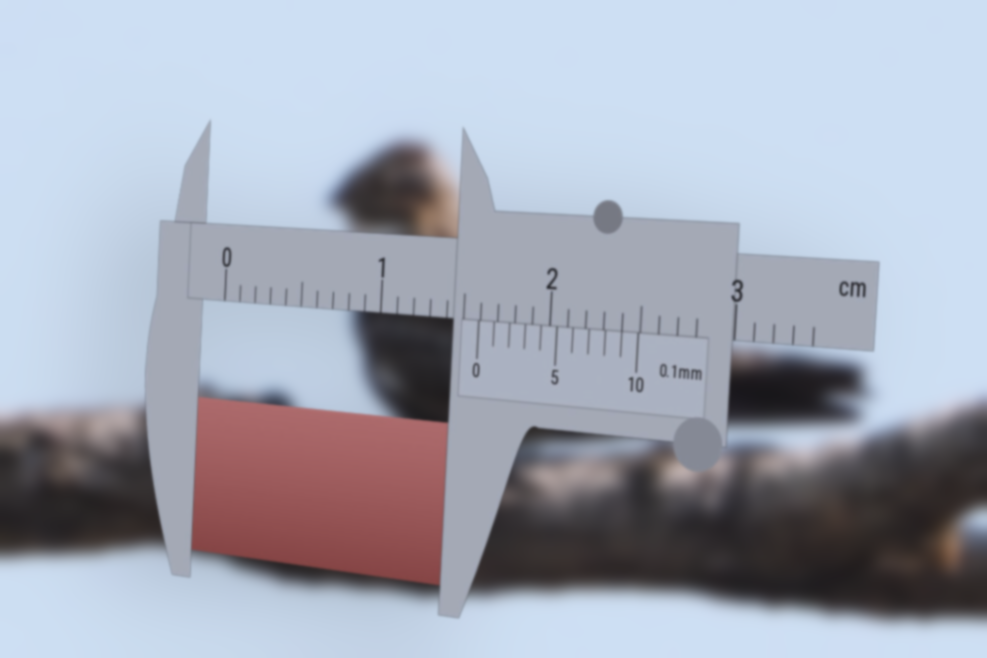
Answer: 15.9mm
